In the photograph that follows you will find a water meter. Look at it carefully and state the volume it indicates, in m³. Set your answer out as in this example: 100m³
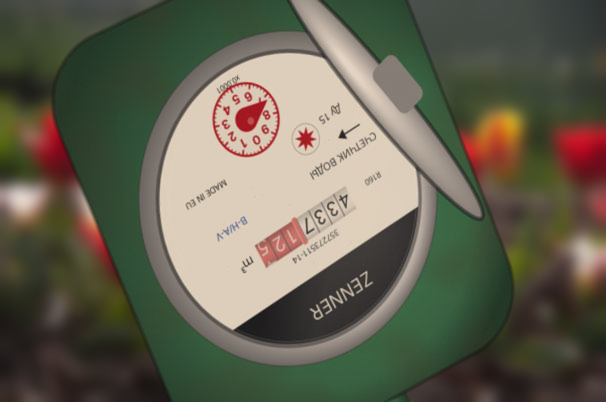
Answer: 4337.1247m³
